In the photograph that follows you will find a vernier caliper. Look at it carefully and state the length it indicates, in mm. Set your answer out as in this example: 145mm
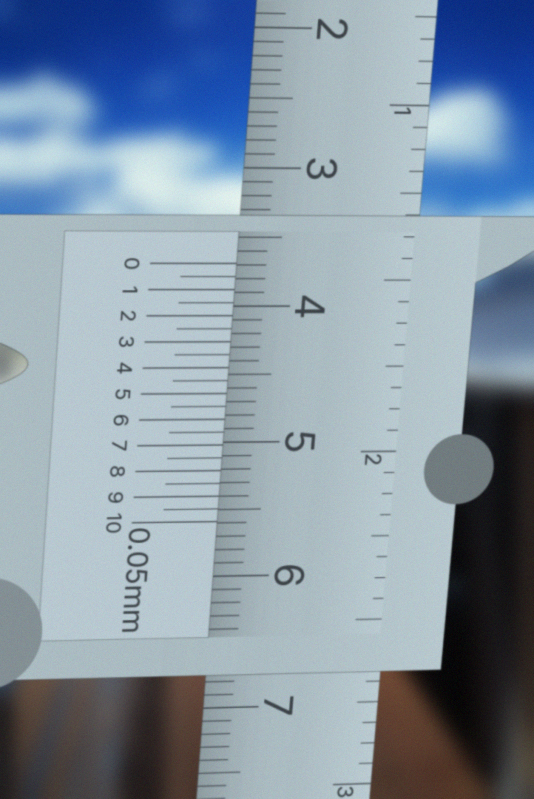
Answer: 36.9mm
